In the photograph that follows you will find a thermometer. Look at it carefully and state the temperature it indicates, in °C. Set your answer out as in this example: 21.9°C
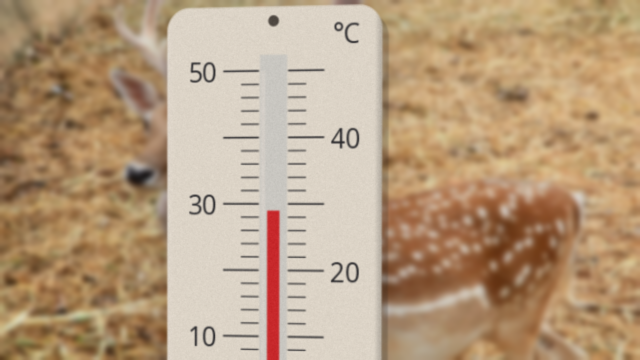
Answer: 29°C
